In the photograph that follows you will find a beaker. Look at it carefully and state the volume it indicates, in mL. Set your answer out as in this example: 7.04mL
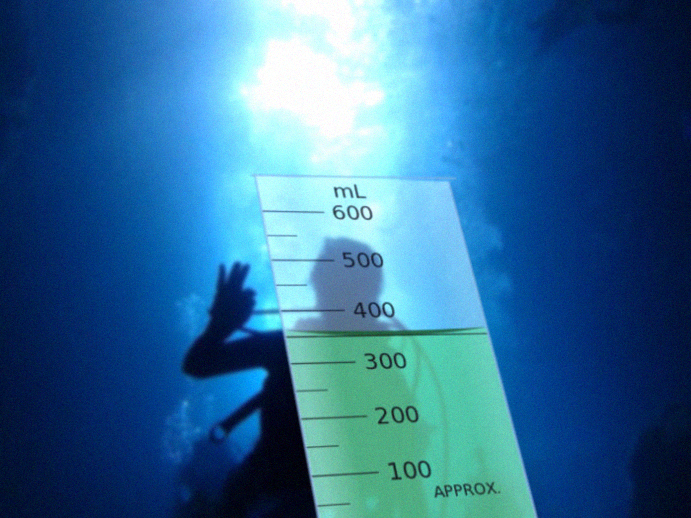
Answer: 350mL
